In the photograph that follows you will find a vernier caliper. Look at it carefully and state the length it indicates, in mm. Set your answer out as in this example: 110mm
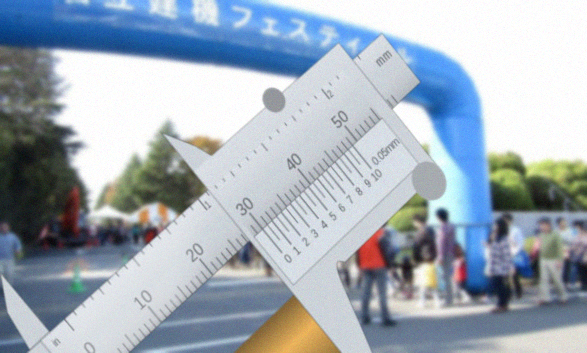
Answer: 30.0mm
